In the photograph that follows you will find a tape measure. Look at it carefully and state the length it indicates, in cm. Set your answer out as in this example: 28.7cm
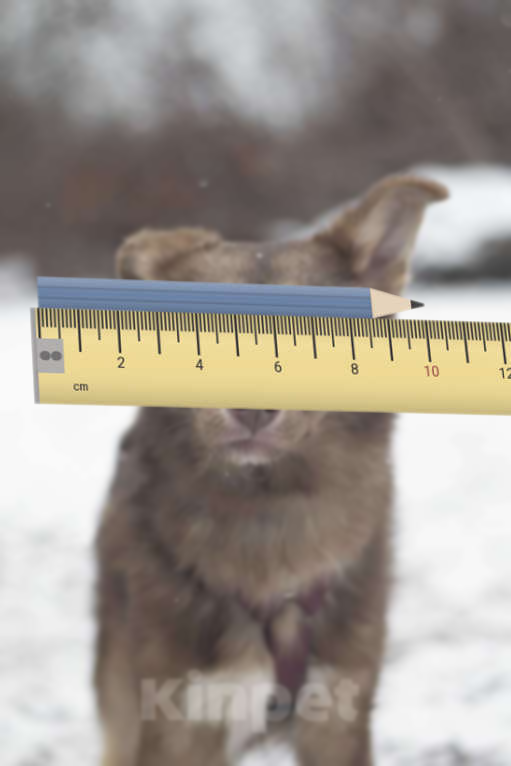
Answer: 10cm
